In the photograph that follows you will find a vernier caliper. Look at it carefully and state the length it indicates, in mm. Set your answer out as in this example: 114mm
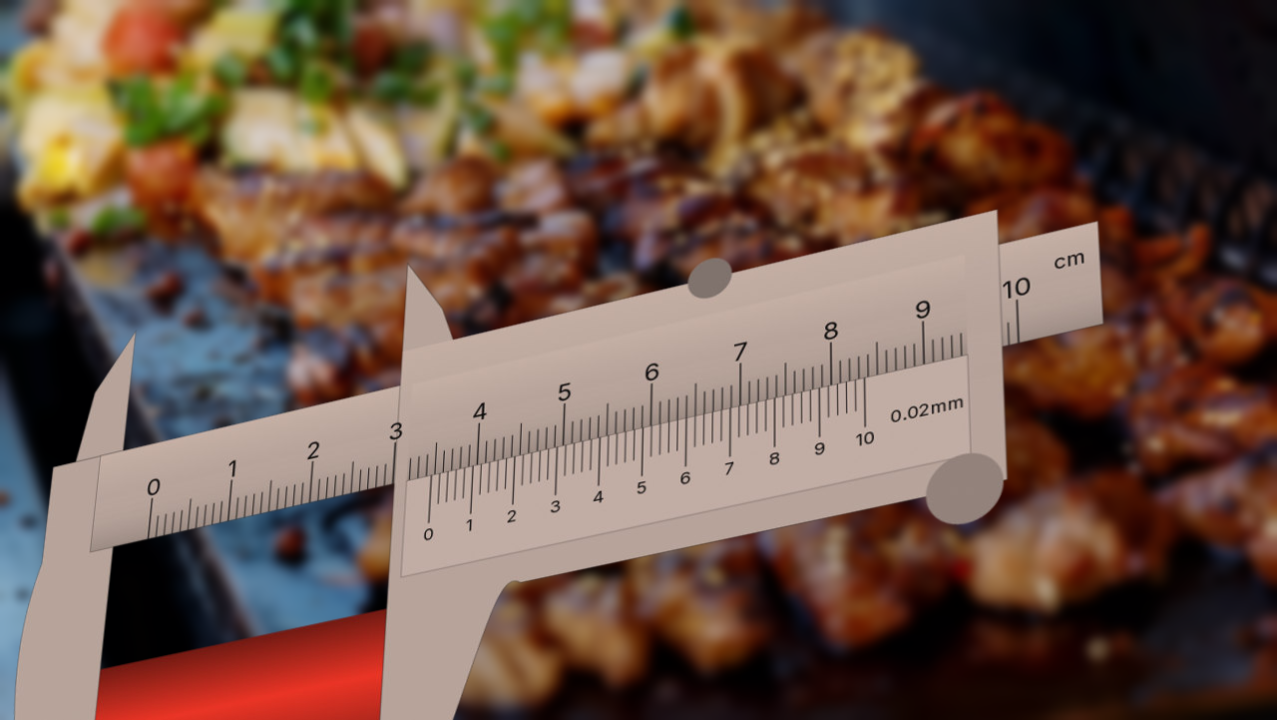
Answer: 34.6mm
